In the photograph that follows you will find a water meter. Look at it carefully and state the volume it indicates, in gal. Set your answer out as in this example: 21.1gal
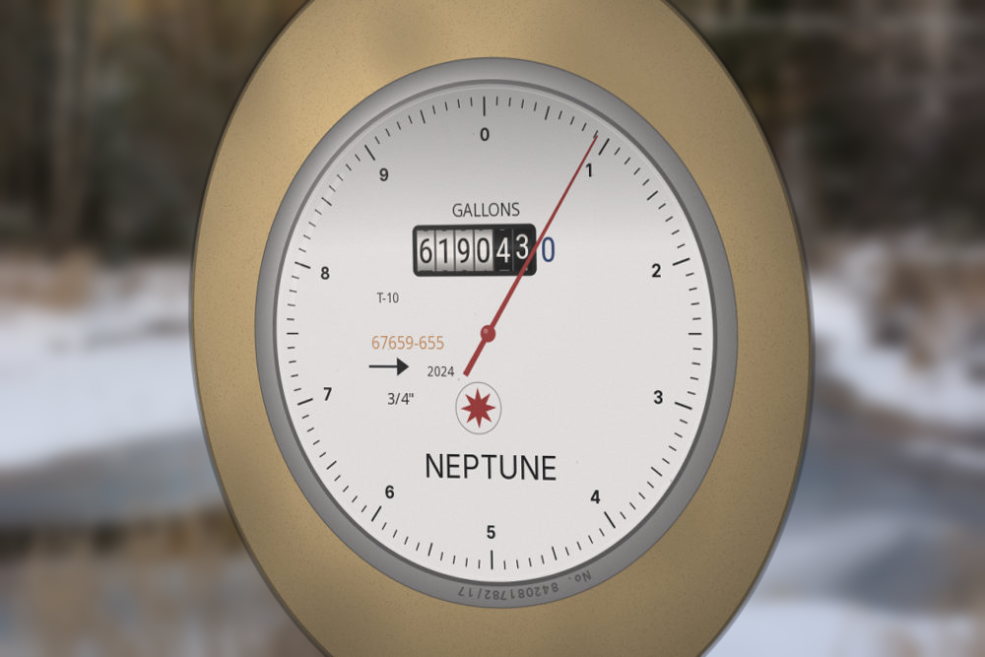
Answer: 6190430.9gal
